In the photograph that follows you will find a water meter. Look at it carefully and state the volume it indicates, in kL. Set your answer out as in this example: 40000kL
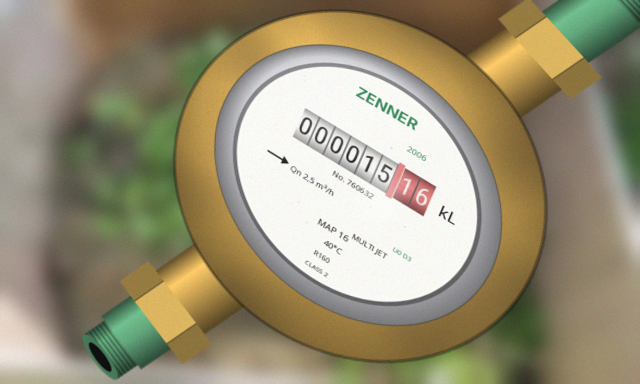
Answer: 15.16kL
